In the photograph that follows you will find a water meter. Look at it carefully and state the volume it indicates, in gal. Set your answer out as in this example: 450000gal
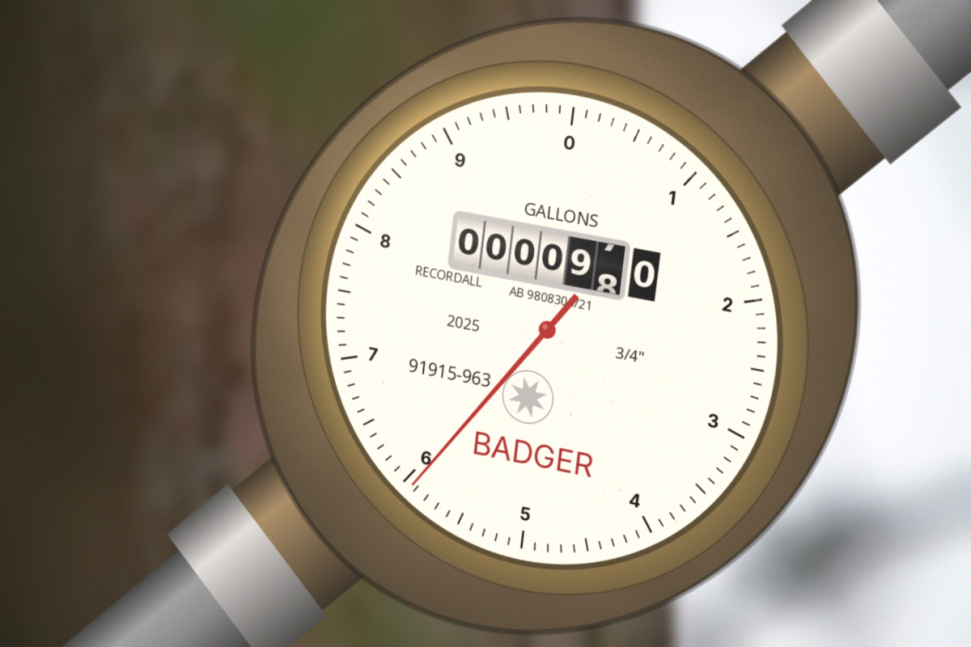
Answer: 975.9gal
